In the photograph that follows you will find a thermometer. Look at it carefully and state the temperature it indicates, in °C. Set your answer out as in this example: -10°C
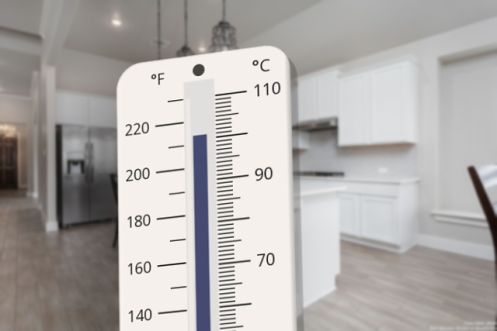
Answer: 101°C
